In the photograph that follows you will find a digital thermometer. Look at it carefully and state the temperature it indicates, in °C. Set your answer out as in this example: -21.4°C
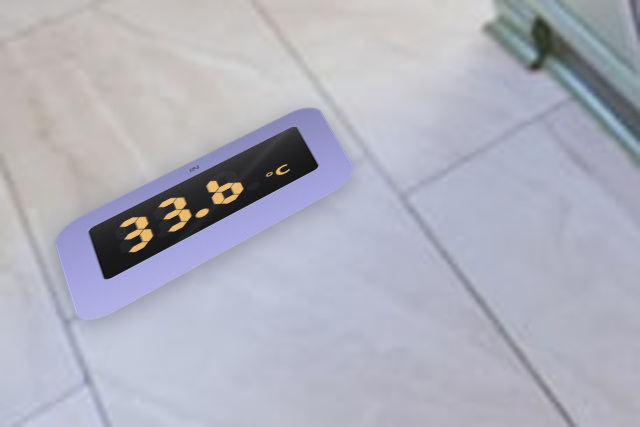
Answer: 33.6°C
